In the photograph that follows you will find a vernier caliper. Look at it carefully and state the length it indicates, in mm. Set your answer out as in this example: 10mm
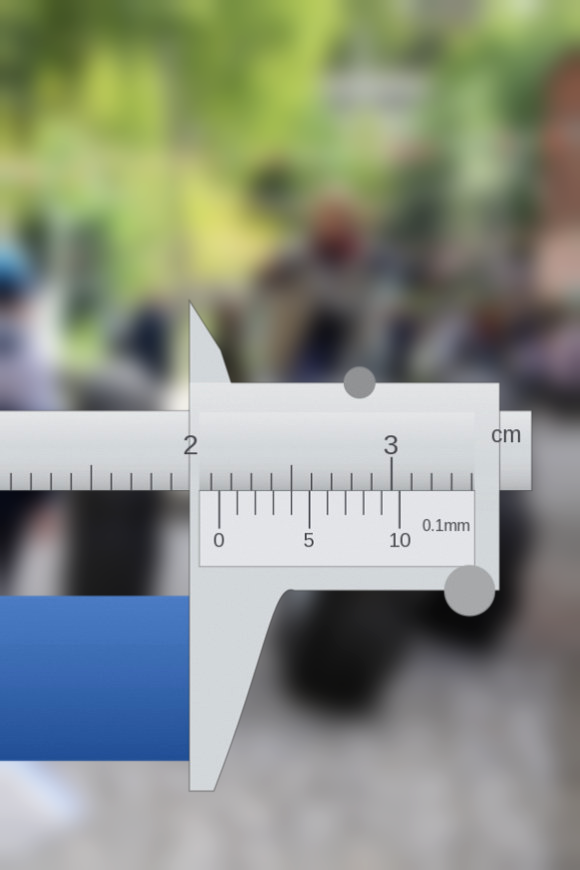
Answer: 21.4mm
